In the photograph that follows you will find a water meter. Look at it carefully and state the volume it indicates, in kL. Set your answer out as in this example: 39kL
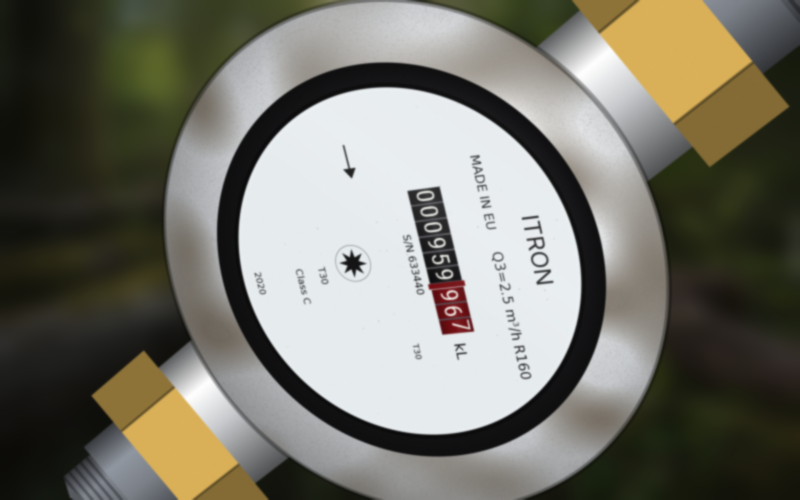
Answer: 959.967kL
